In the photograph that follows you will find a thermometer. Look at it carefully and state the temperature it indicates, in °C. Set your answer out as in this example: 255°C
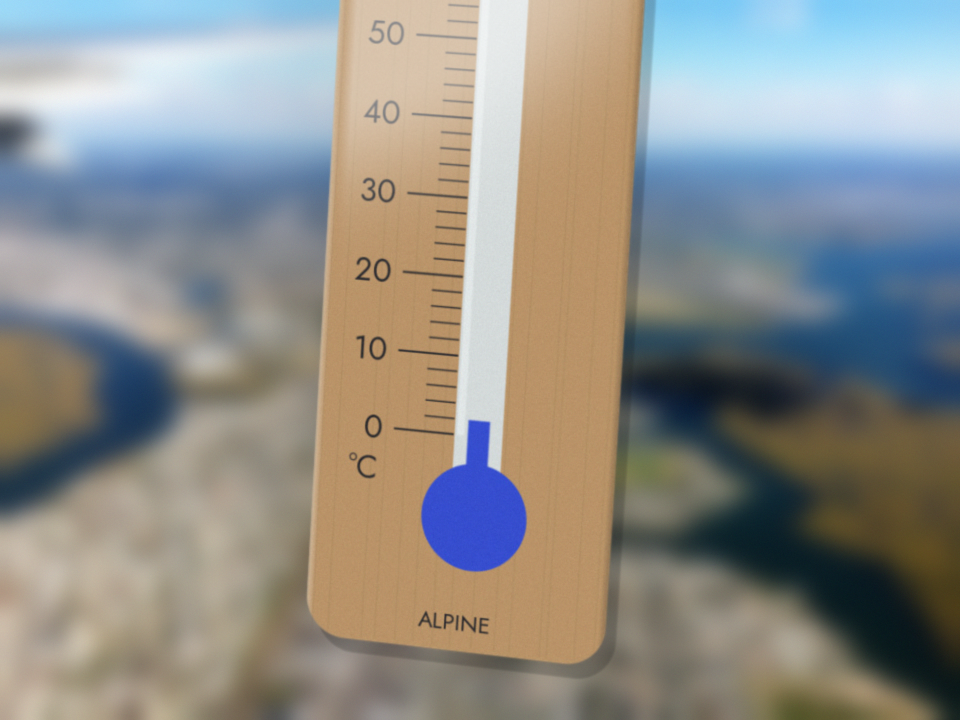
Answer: 2°C
